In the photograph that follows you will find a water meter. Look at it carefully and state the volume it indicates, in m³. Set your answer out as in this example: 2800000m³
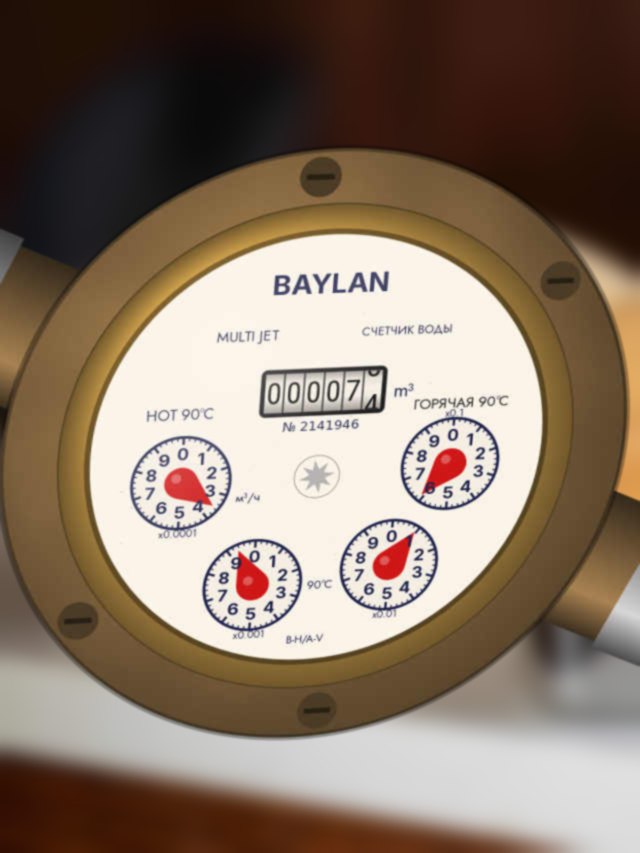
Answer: 73.6093m³
